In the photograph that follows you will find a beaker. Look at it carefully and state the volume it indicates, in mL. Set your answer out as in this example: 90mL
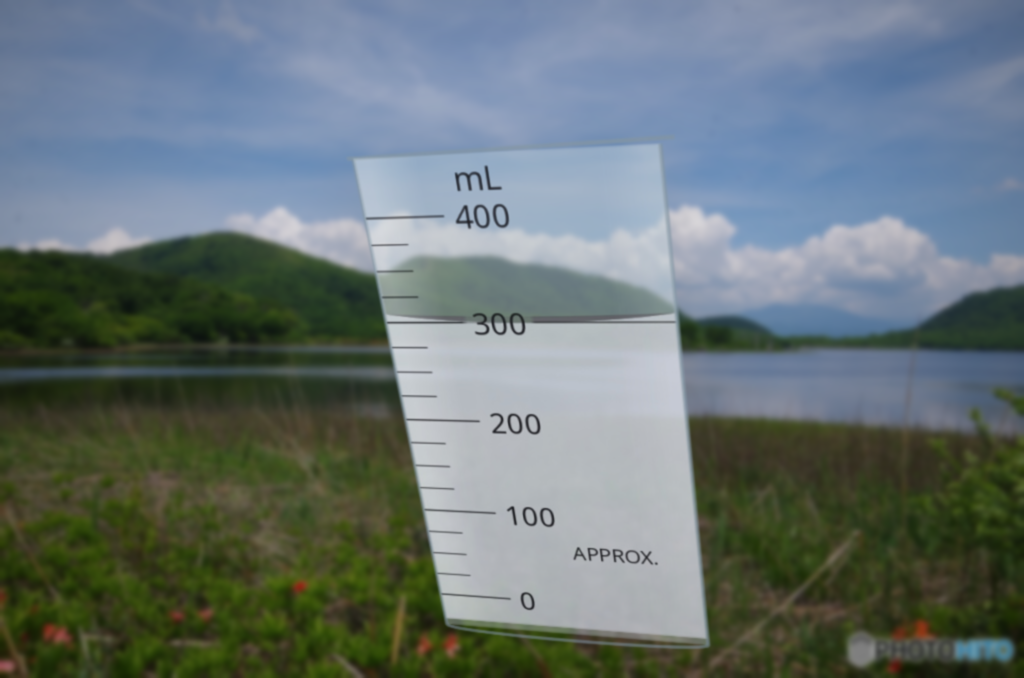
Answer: 300mL
